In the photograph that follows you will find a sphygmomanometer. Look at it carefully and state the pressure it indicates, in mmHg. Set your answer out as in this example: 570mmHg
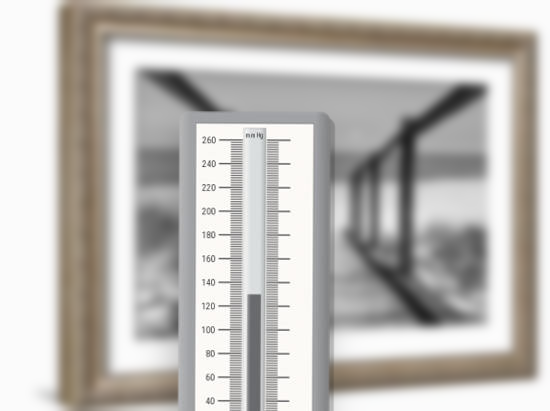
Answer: 130mmHg
